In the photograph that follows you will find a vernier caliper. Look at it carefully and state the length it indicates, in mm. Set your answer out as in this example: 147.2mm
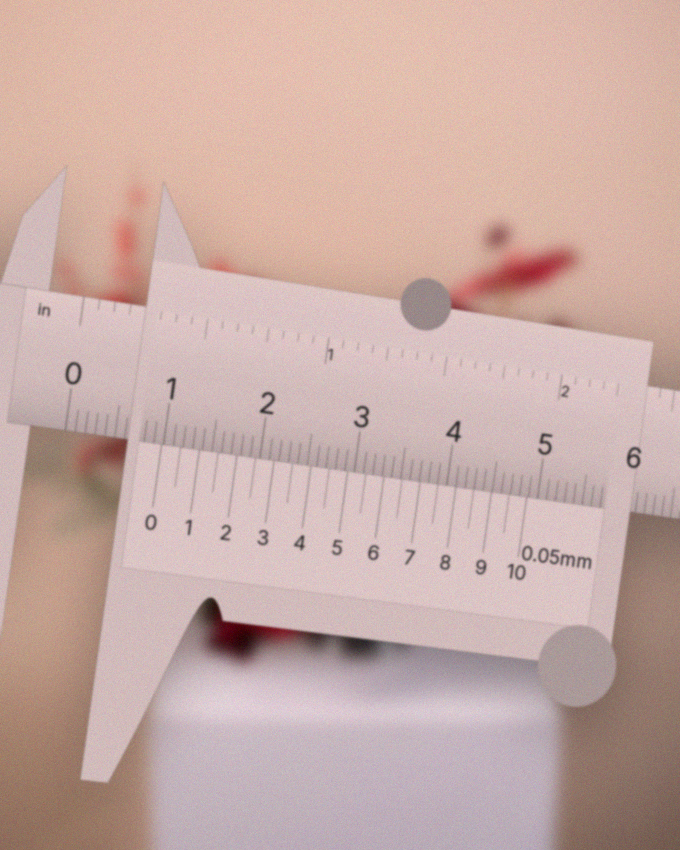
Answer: 9.8mm
